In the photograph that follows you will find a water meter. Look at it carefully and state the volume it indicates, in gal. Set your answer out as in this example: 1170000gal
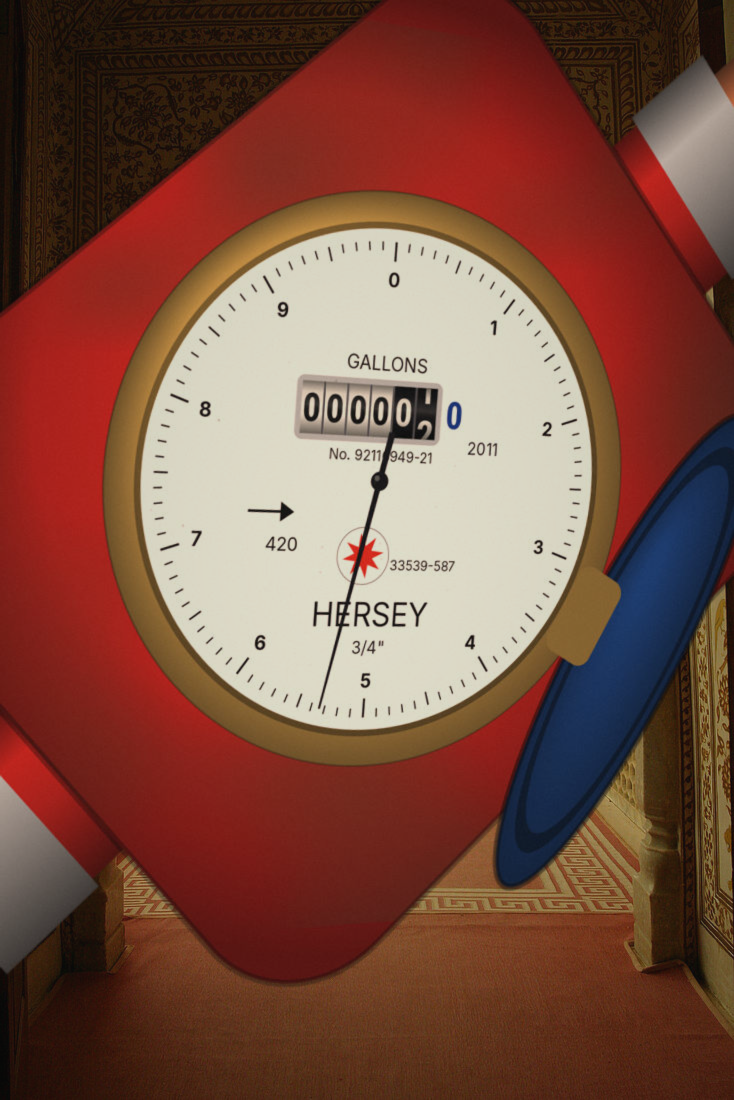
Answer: 15.3gal
